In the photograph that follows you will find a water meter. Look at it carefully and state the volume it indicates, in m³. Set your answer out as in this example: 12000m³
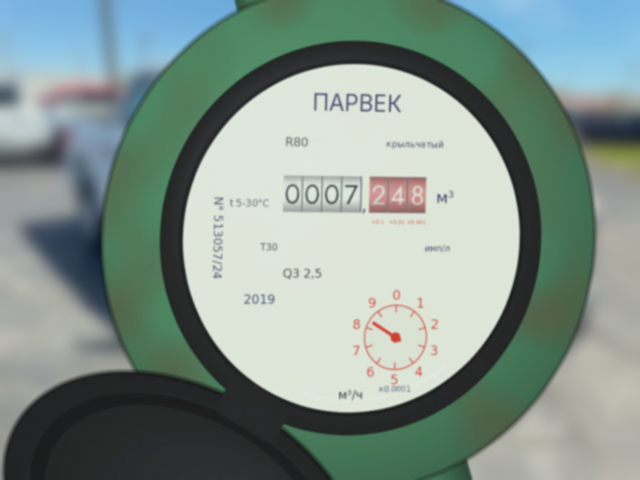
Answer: 7.2488m³
